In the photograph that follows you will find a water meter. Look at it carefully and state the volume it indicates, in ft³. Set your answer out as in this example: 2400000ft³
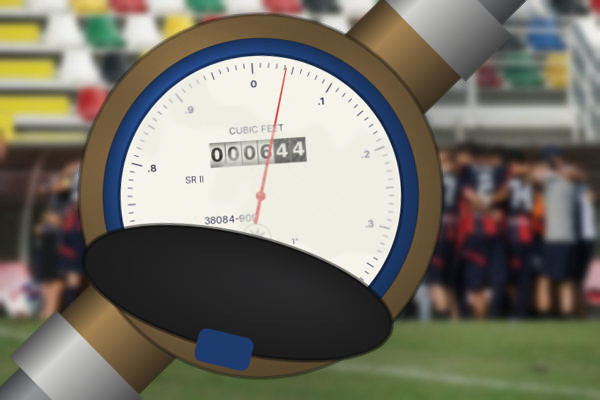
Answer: 644.04ft³
